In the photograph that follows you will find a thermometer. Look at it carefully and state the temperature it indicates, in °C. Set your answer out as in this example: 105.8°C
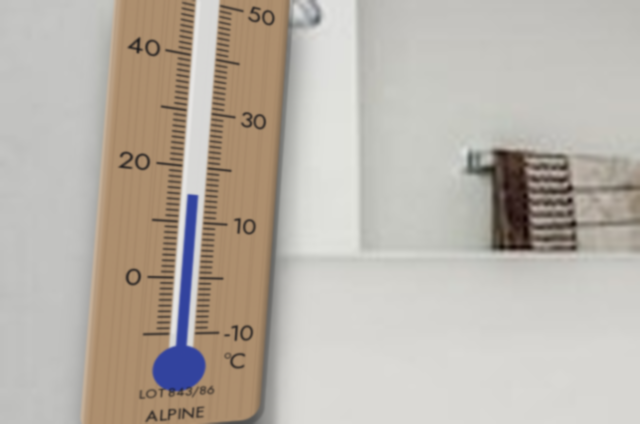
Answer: 15°C
